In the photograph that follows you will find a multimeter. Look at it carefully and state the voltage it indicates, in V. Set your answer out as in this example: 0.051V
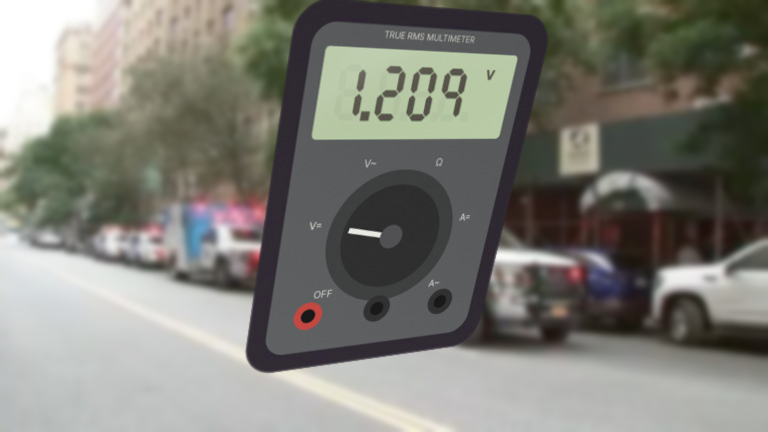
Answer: 1.209V
